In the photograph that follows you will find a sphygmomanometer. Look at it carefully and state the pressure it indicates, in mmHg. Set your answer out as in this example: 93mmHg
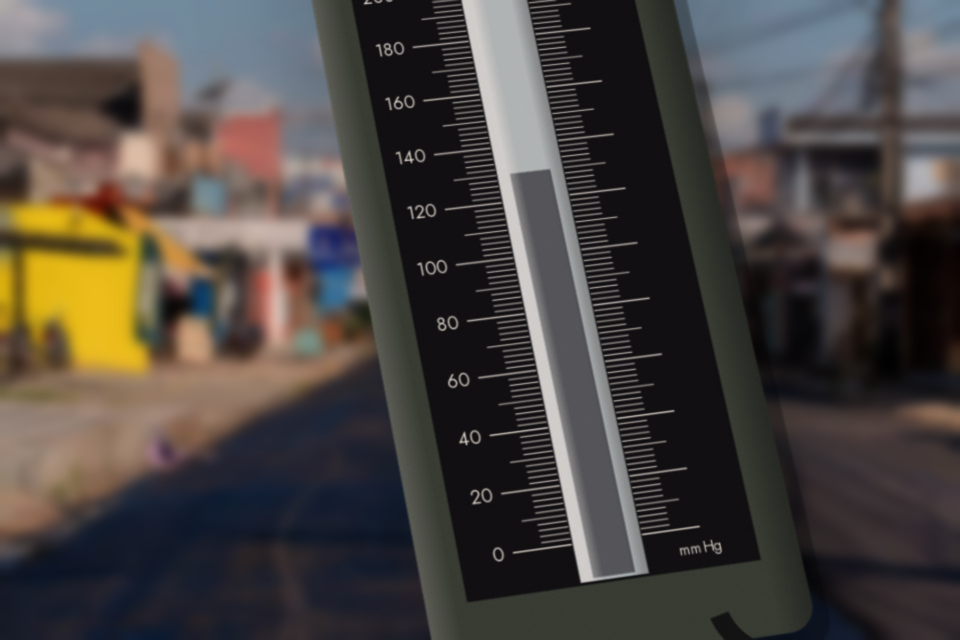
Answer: 130mmHg
